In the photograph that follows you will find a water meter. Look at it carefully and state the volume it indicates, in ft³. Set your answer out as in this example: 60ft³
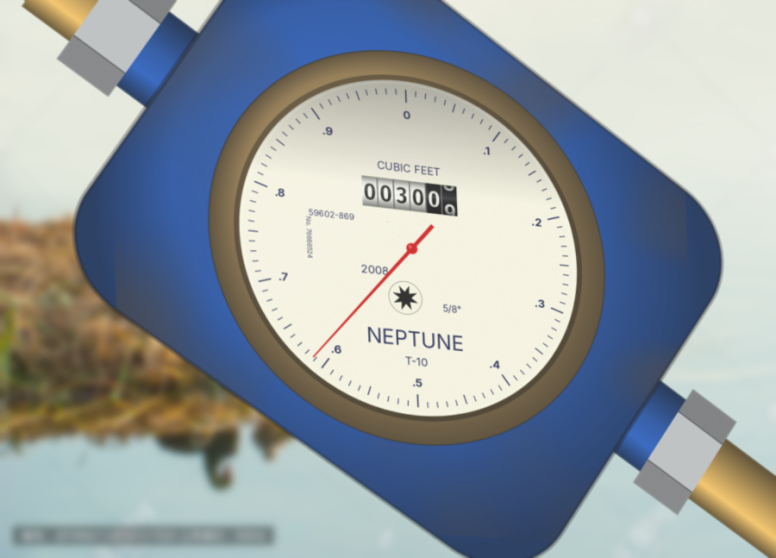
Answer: 3008.61ft³
